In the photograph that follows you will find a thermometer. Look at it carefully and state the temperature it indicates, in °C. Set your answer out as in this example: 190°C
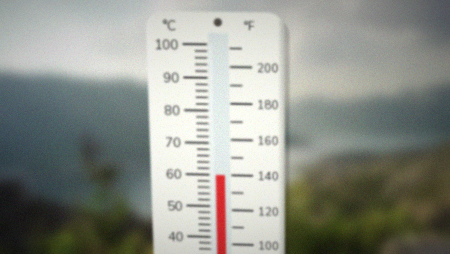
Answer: 60°C
